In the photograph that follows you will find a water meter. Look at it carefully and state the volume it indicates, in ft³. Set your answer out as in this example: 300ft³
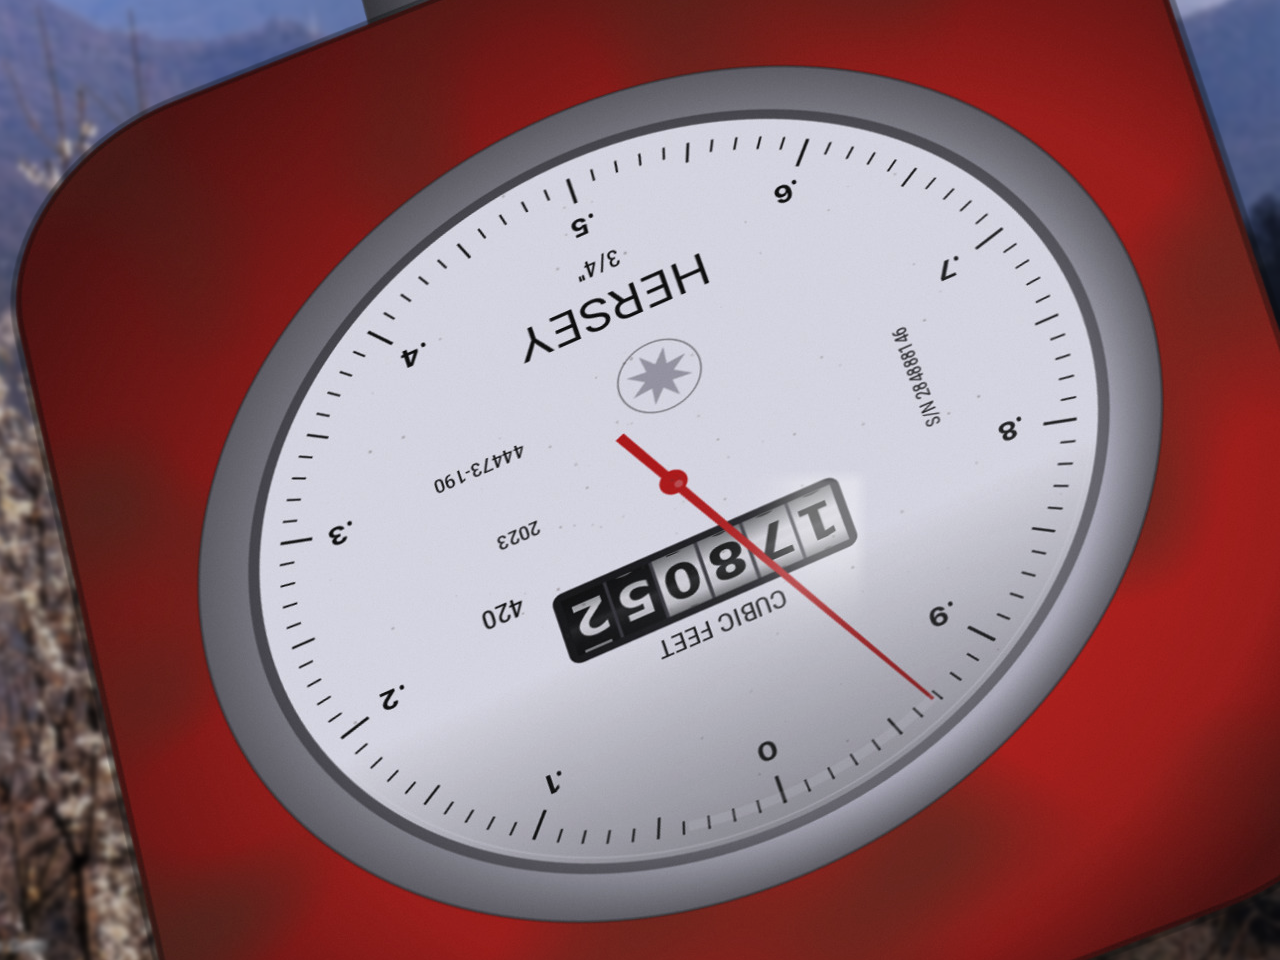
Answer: 178051.93ft³
